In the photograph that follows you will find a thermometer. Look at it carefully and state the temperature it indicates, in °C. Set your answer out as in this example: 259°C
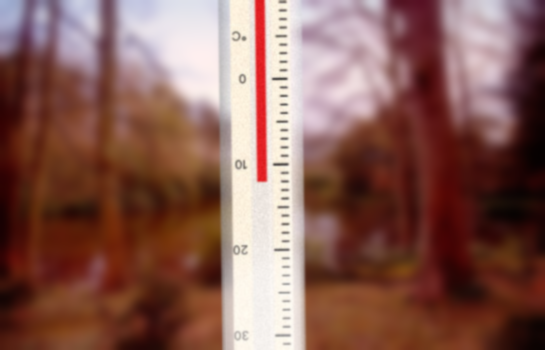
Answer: 12°C
